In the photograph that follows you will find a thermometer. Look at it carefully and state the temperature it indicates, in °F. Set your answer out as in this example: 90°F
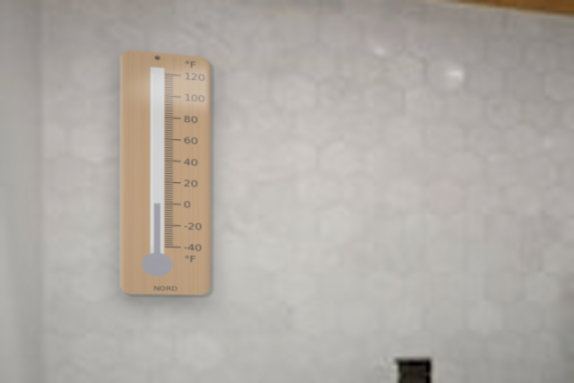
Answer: 0°F
